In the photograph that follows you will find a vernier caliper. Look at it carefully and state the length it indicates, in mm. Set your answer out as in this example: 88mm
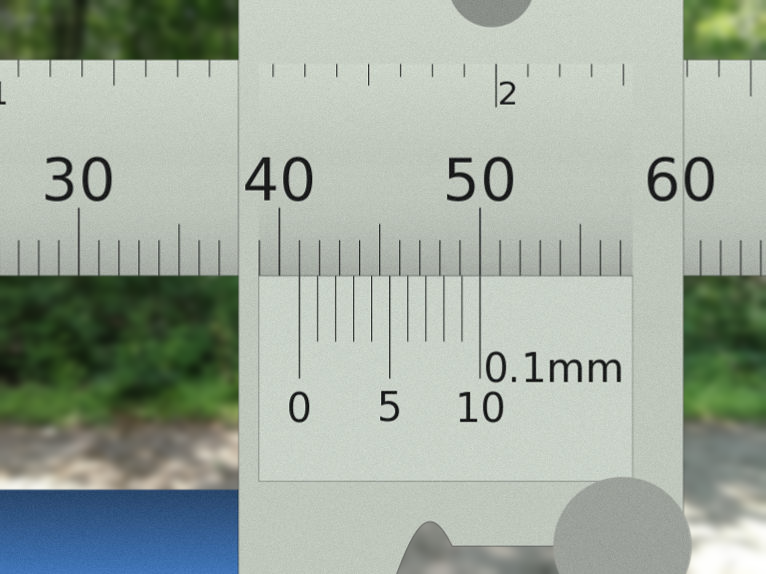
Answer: 41.0mm
